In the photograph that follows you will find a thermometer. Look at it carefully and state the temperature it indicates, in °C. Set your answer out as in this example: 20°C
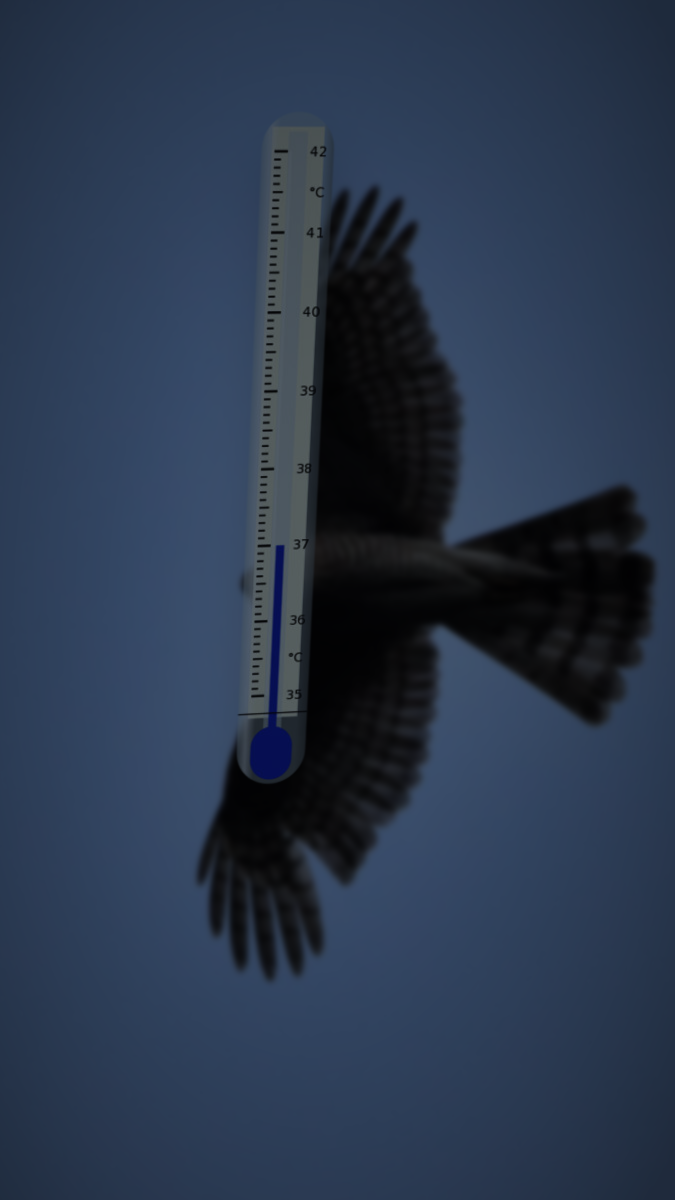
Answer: 37°C
